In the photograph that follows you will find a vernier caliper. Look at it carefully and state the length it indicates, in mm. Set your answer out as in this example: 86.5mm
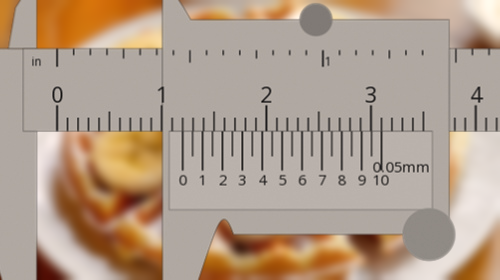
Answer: 12.0mm
